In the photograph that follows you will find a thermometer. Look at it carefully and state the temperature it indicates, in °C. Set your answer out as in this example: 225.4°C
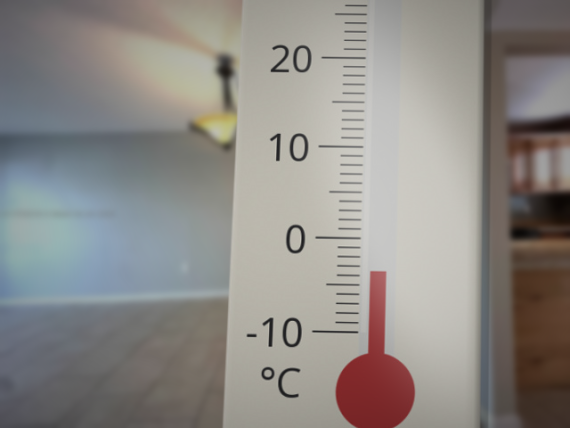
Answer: -3.5°C
